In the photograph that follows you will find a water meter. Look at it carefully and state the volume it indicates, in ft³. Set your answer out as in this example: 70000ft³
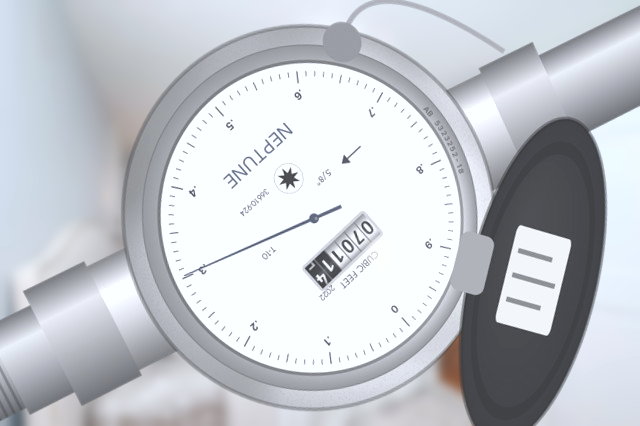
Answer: 70114.30ft³
